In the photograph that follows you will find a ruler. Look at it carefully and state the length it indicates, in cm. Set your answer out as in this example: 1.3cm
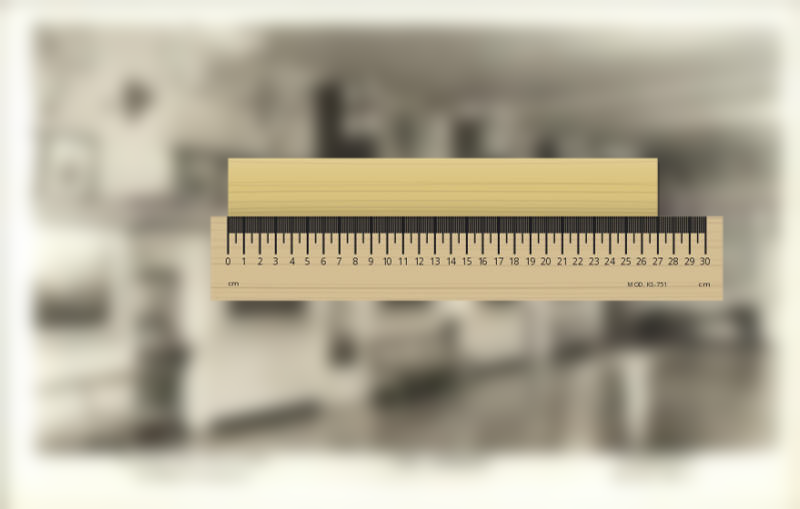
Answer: 27cm
